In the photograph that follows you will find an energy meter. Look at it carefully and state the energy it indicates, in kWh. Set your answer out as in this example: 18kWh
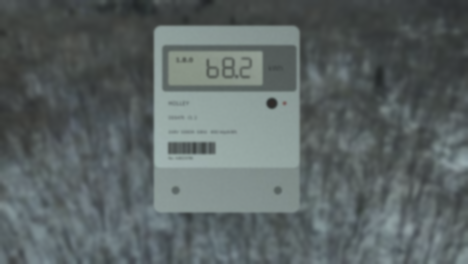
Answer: 68.2kWh
